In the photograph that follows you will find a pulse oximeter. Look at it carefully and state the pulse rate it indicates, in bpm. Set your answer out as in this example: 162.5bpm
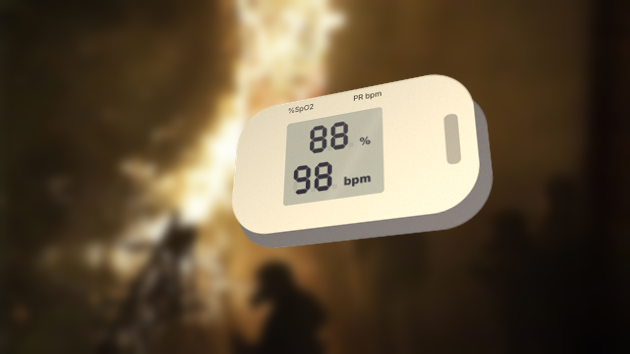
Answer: 98bpm
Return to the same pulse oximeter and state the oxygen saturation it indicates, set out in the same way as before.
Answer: 88%
